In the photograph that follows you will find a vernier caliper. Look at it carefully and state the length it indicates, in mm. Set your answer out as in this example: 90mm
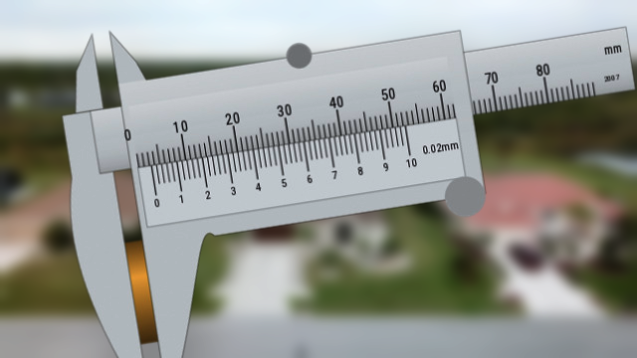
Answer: 3.4mm
